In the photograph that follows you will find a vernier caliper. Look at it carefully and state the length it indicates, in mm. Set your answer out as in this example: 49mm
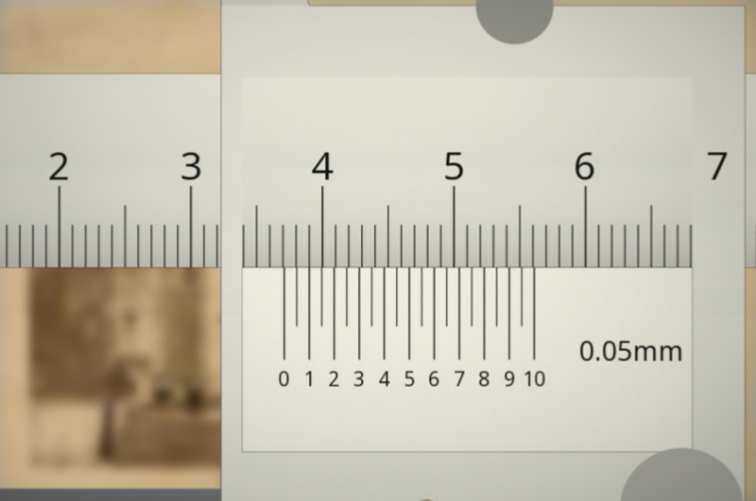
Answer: 37.1mm
